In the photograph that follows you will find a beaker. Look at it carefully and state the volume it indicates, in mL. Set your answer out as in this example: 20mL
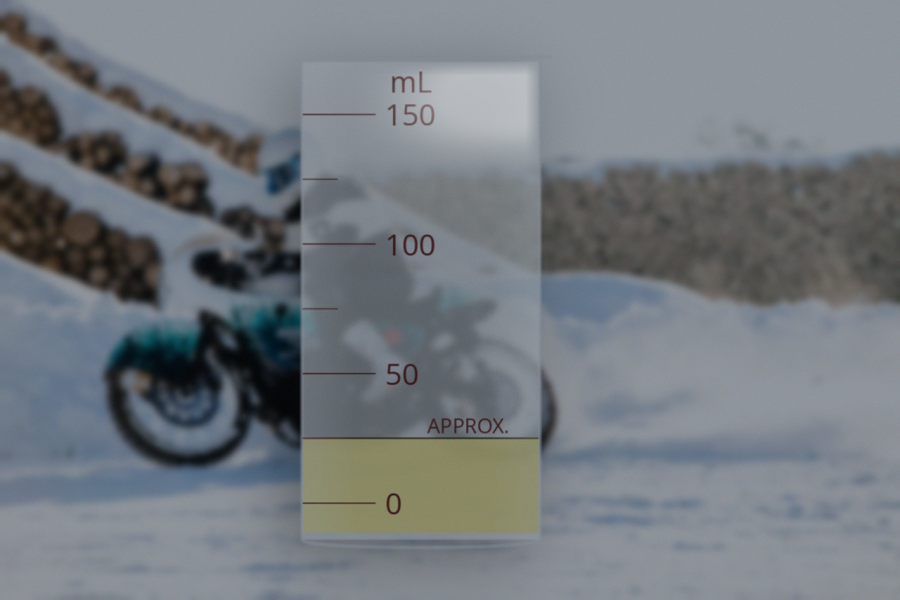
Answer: 25mL
